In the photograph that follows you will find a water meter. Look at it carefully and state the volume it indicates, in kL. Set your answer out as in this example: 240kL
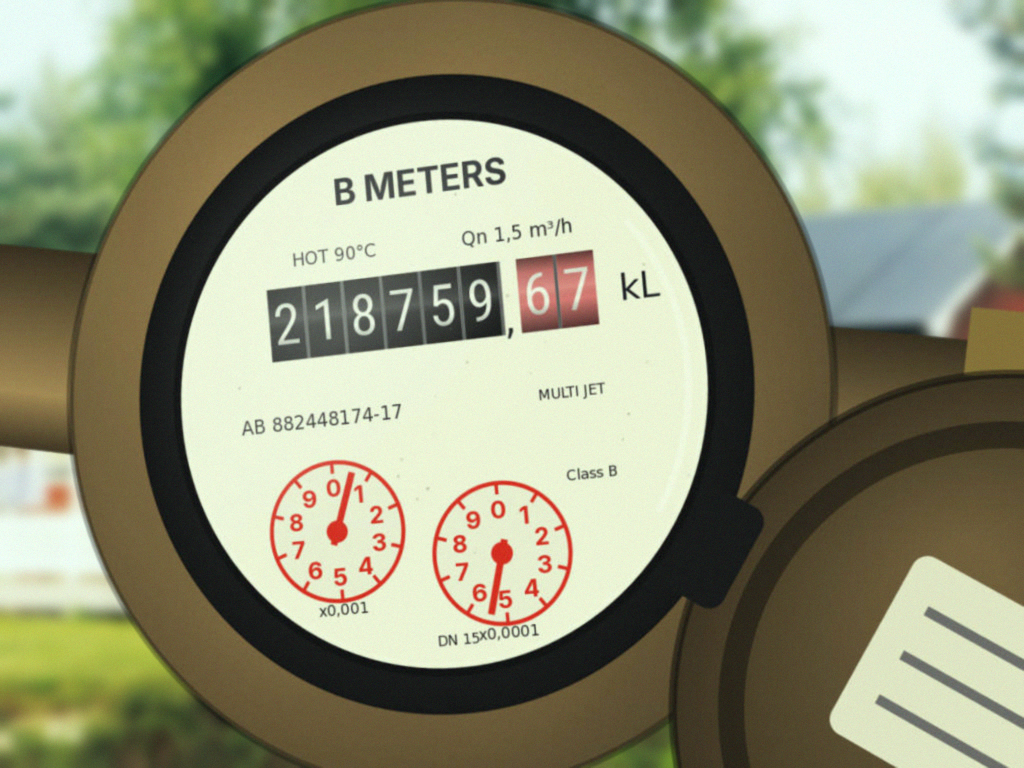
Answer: 218759.6705kL
